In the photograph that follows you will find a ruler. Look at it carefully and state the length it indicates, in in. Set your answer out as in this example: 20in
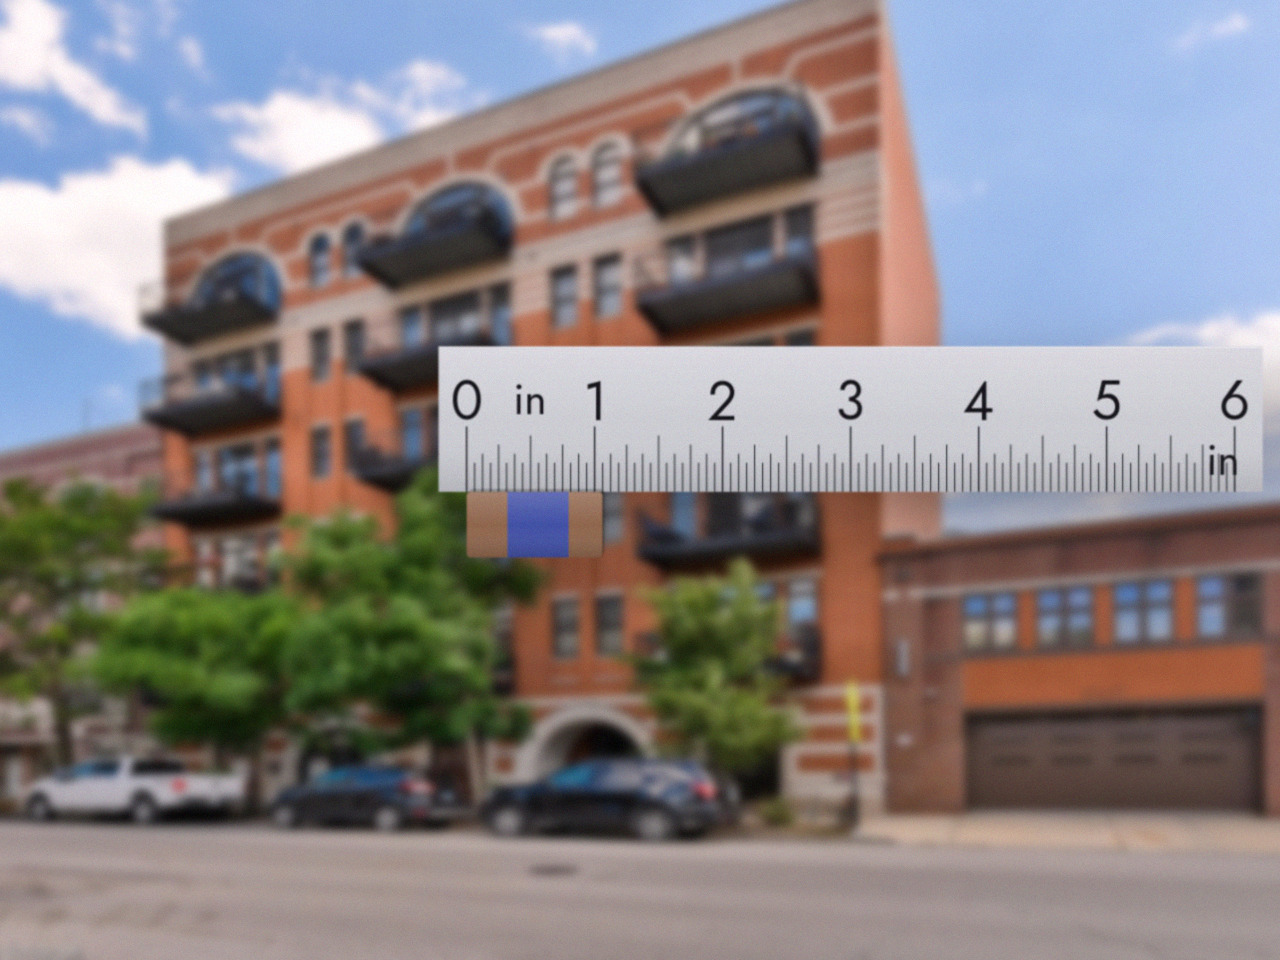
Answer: 1.0625in
